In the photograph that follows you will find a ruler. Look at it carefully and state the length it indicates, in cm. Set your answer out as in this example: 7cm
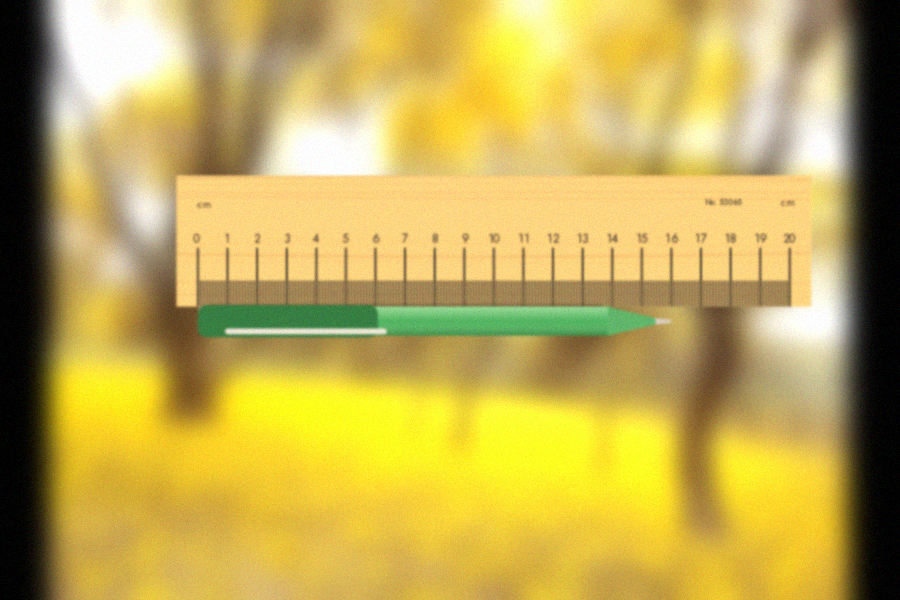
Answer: 16cm
